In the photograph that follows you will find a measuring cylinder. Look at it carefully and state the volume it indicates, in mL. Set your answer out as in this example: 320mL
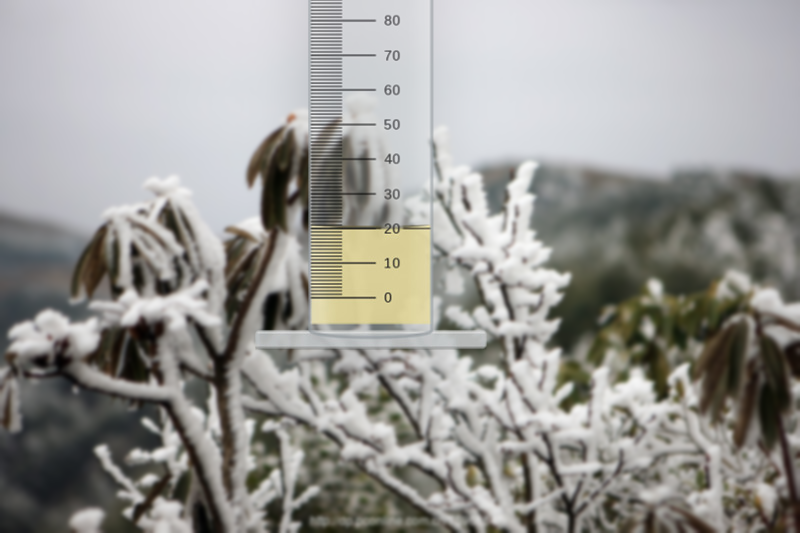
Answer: 20mL
